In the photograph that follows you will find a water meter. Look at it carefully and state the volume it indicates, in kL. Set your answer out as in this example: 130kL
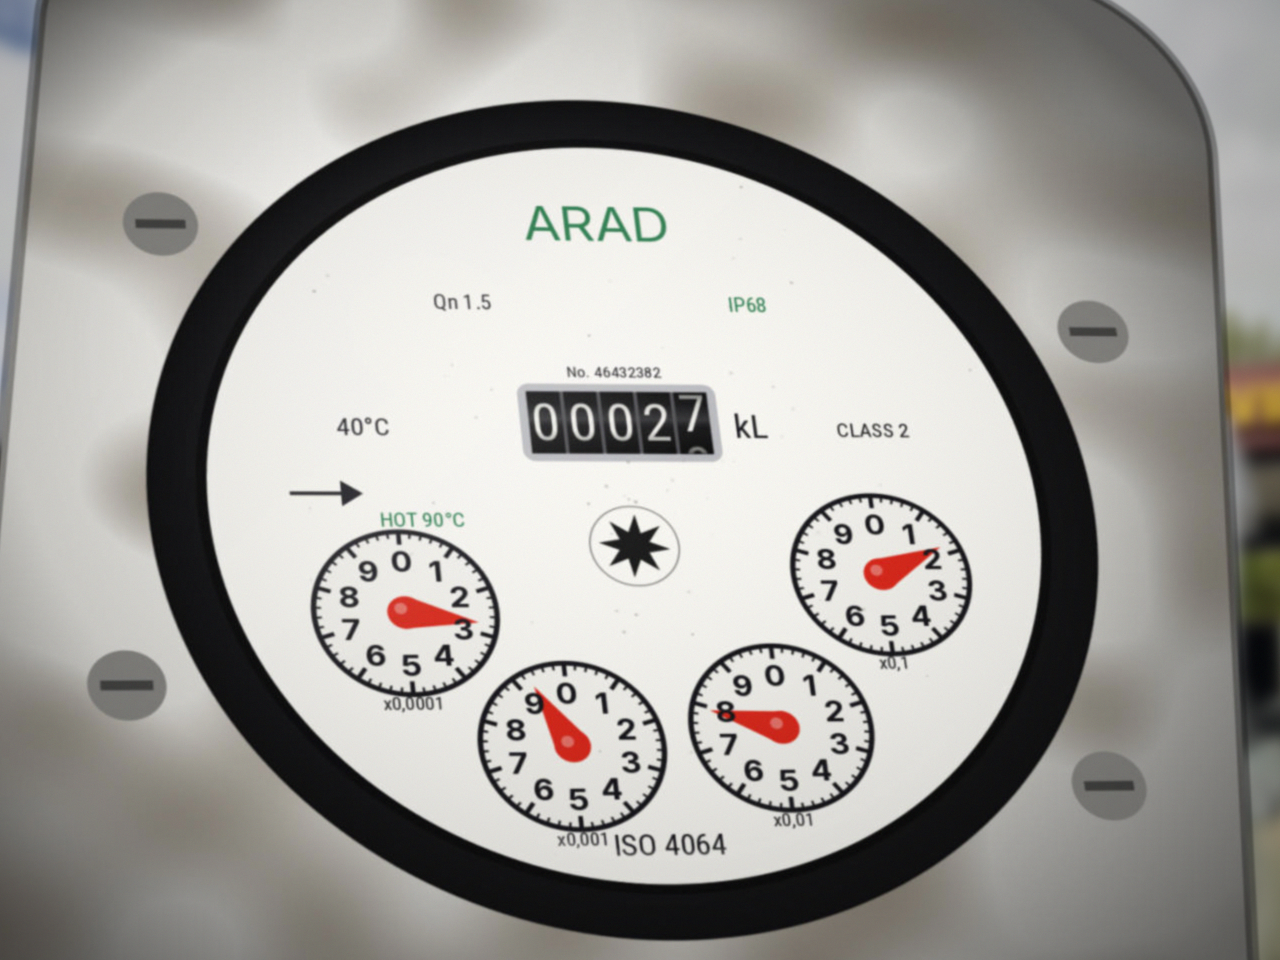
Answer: 27.1792kL
